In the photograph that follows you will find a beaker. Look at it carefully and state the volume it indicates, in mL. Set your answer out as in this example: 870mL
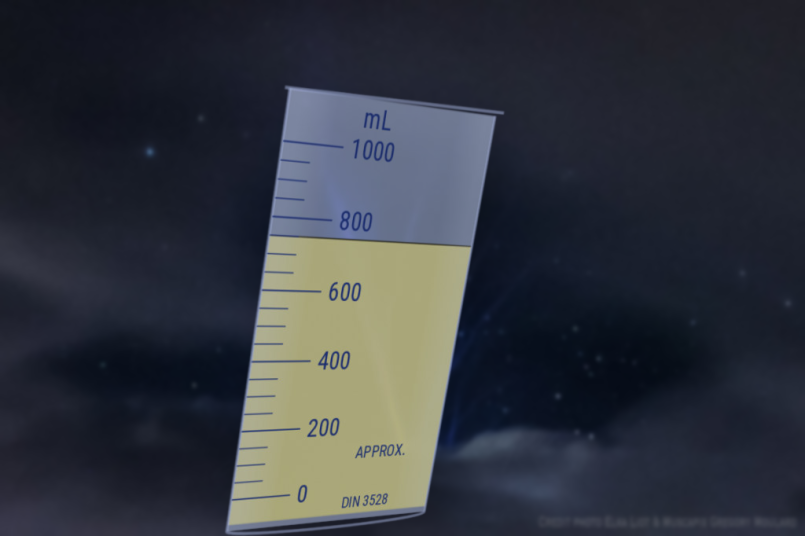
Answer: 750mL
